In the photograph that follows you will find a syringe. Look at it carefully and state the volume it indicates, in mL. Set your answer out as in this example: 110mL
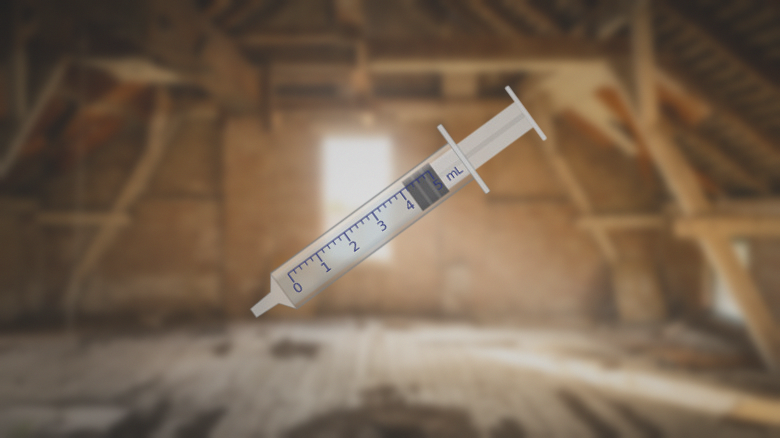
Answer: 4.2mL
